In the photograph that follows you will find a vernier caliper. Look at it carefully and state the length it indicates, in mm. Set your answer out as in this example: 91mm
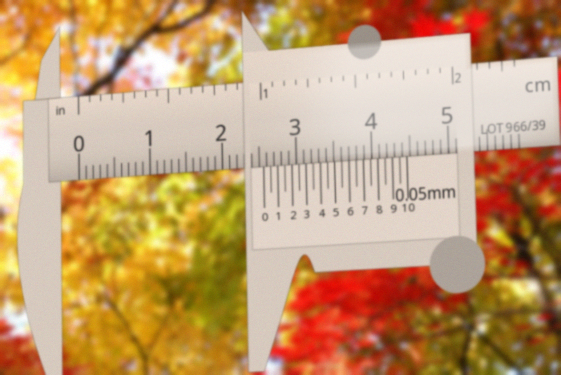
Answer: 25.6mm
